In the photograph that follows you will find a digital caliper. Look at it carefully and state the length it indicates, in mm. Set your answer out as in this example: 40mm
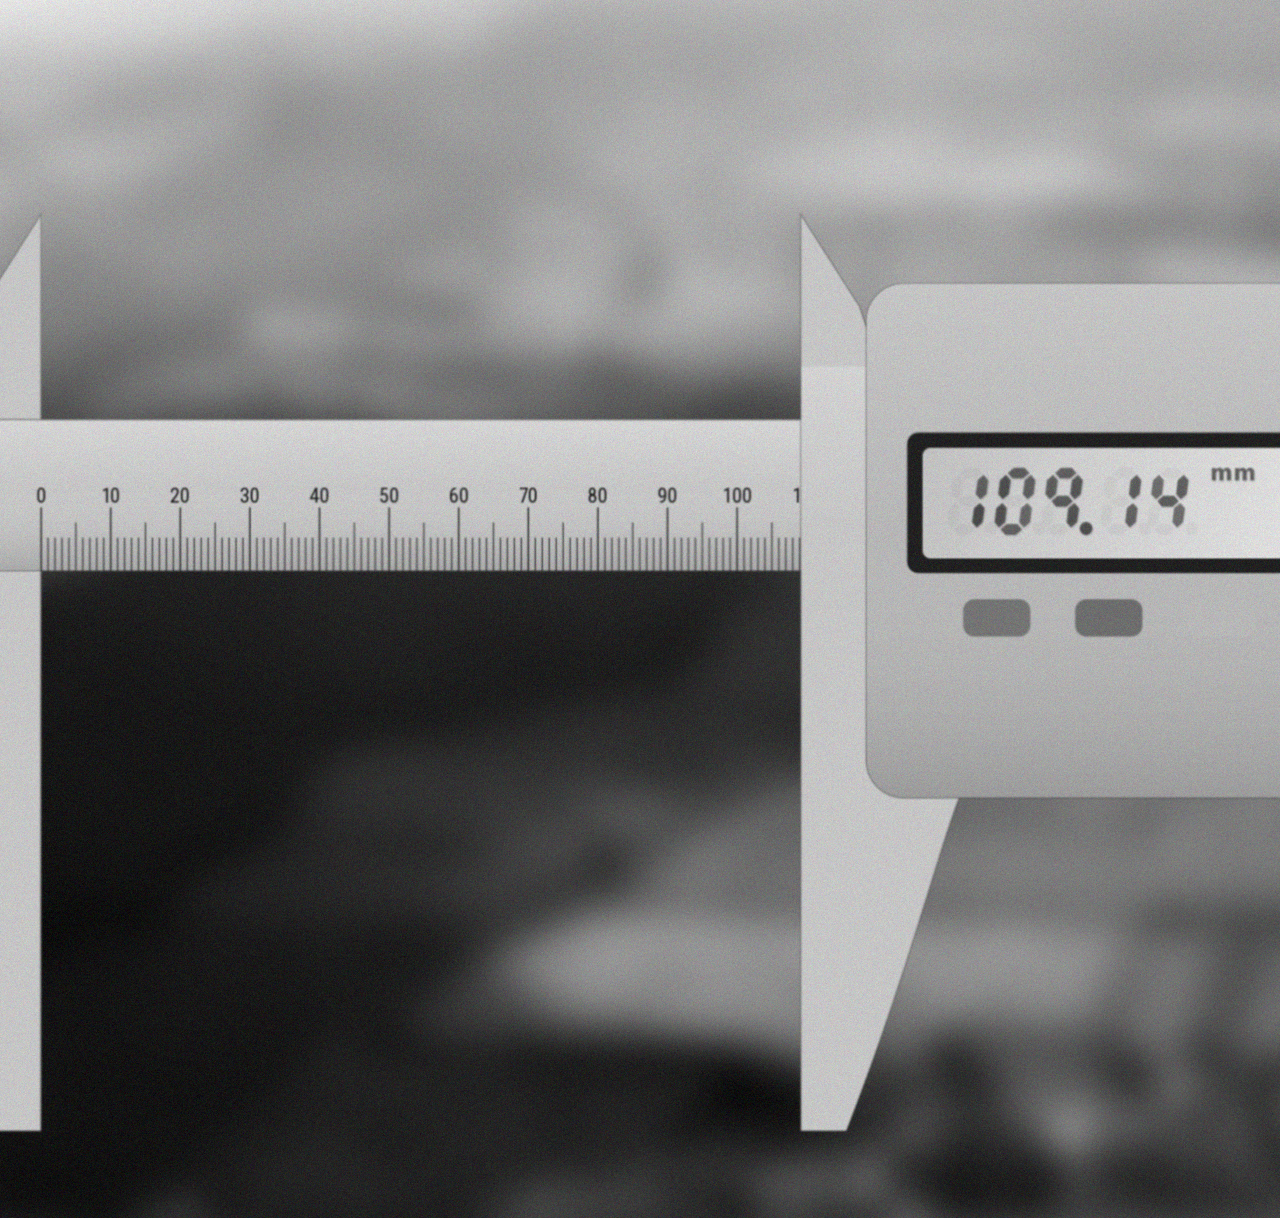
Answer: 109.14mm
